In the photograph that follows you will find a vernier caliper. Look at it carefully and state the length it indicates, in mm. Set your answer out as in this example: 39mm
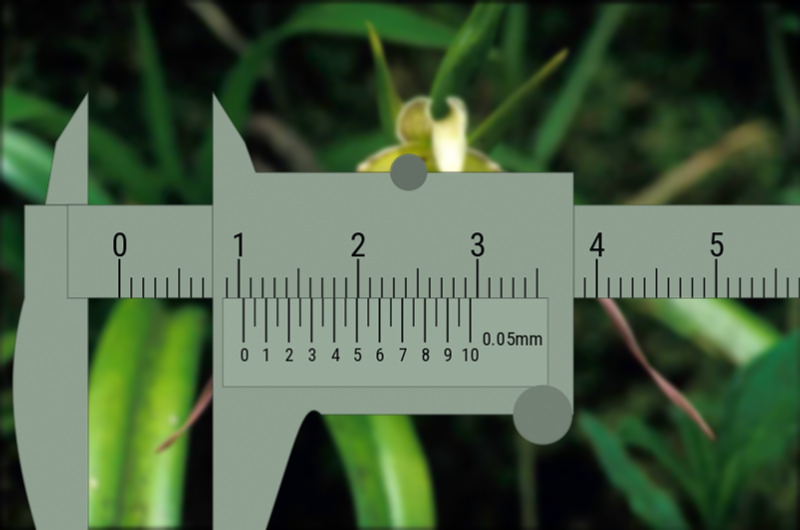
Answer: 10.4mm
